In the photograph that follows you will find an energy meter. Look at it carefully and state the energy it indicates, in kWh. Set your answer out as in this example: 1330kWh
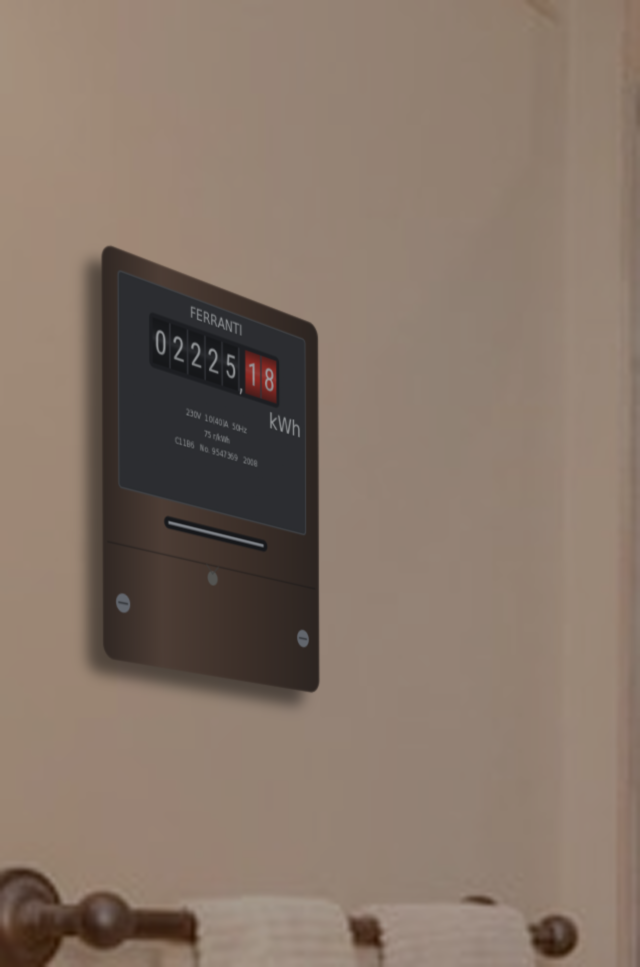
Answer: 2225.18kWh
